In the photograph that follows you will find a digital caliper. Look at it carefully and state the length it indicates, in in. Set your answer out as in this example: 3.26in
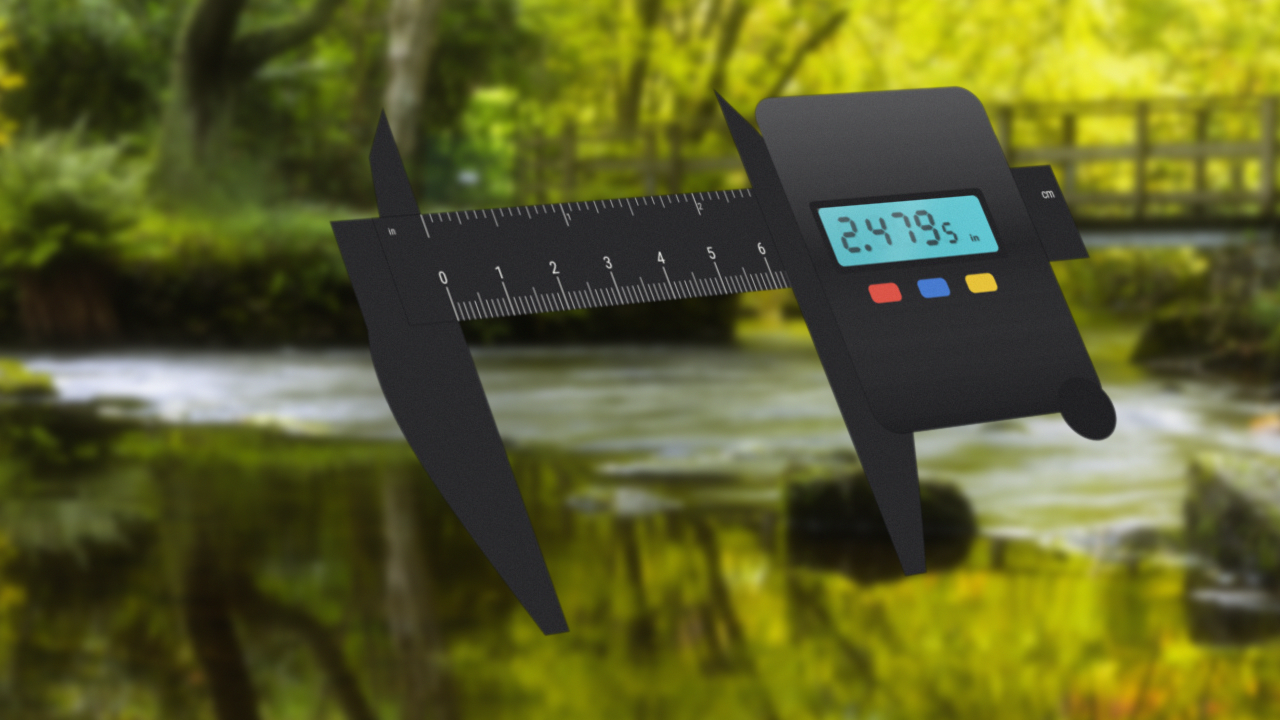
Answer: 2.4795in
